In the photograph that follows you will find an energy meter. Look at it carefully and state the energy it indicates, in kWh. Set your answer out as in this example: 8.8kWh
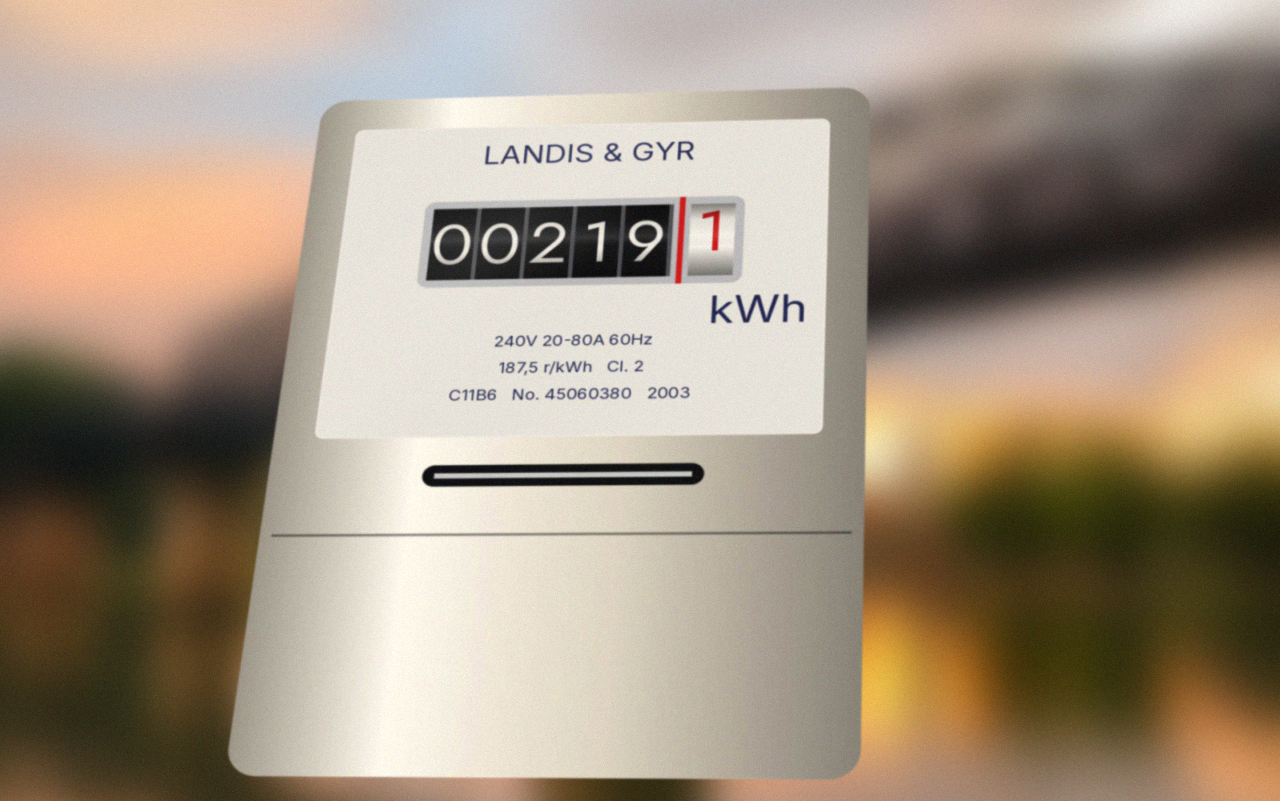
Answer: 219.1kWh
